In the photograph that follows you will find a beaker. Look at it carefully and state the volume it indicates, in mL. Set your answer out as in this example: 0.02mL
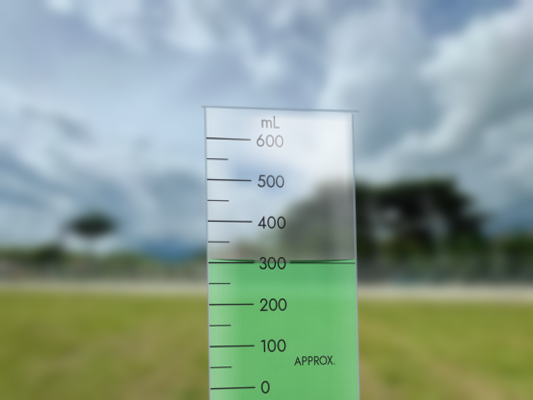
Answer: 300mL
